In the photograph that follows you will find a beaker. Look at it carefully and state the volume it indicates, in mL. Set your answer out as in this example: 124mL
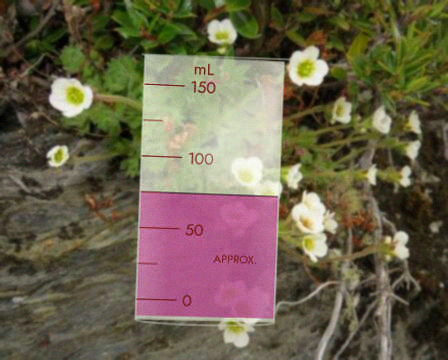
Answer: 75mL
